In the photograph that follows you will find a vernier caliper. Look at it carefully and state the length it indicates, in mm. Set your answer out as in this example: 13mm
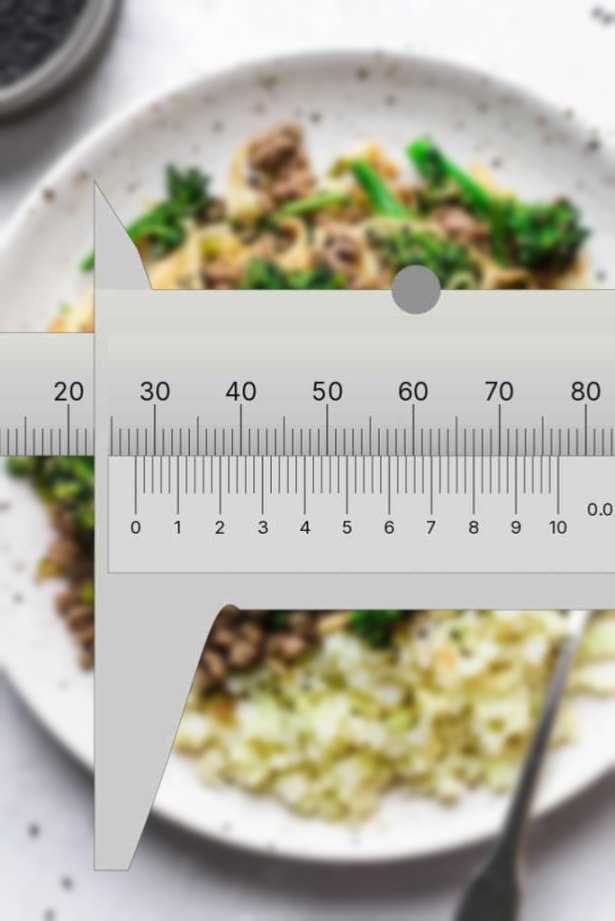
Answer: 27.8mm
